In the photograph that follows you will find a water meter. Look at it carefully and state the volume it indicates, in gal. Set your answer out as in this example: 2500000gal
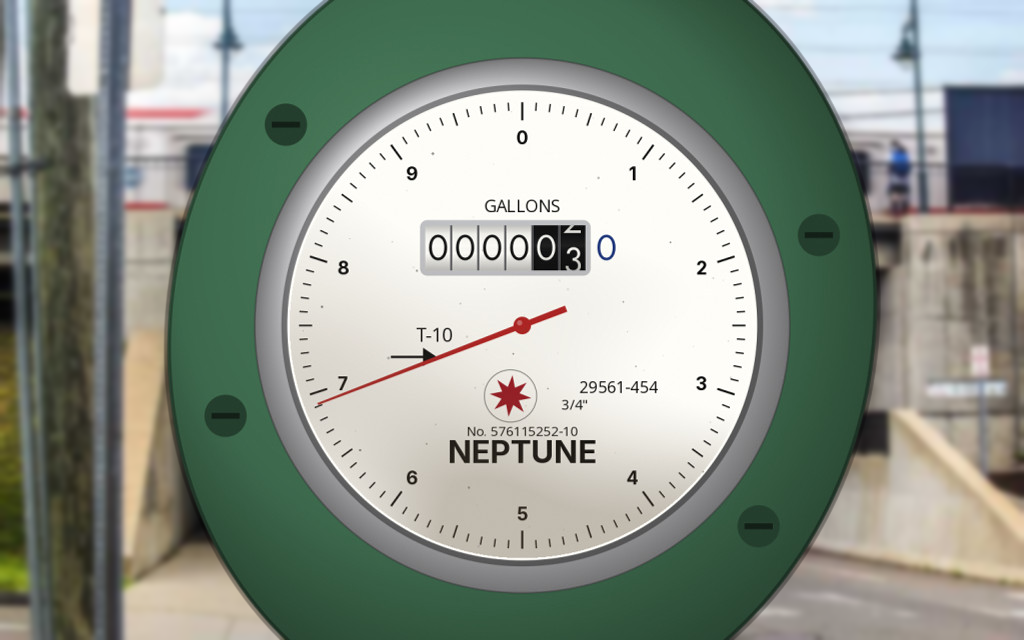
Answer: 26.9gal
